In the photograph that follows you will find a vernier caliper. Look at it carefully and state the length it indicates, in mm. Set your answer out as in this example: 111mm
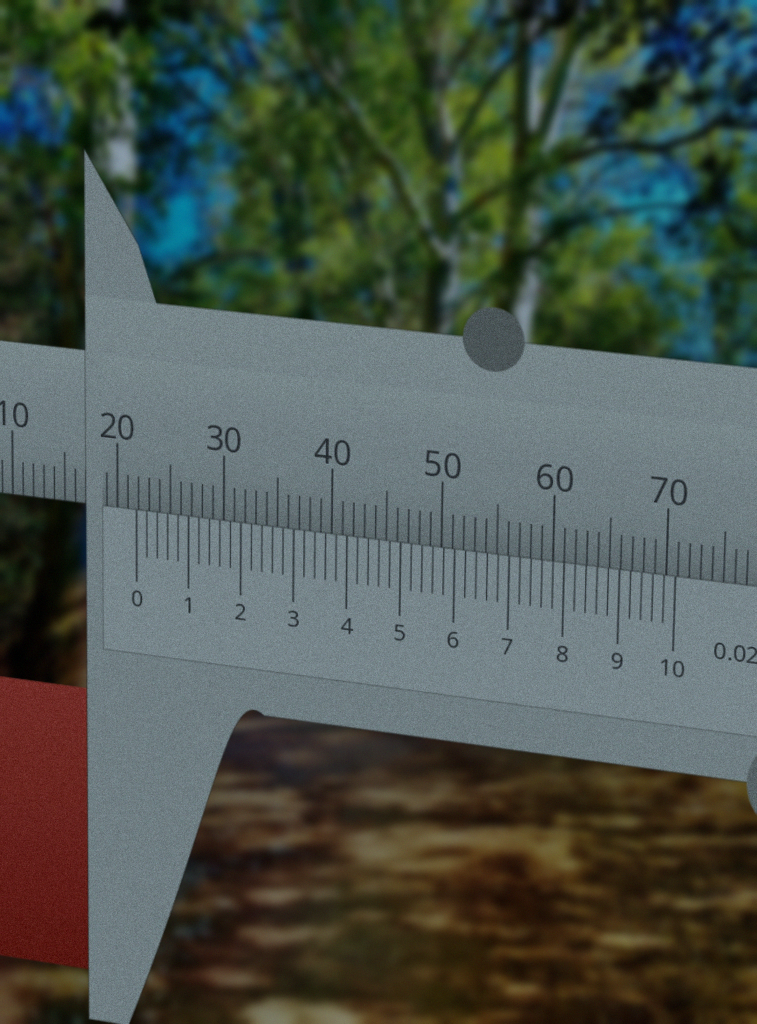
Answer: 21.8mm
